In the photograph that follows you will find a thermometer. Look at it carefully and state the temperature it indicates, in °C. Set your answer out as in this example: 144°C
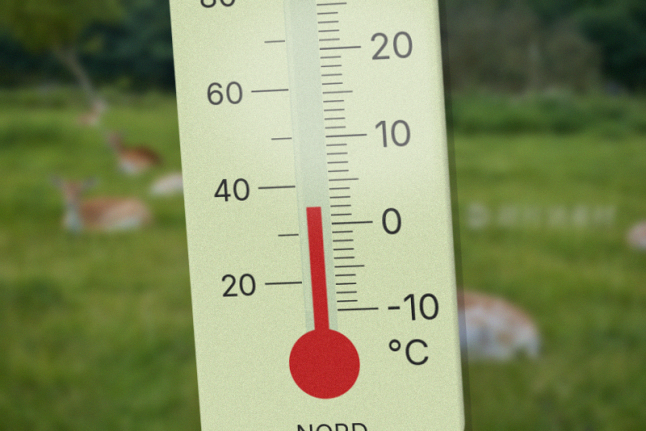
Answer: 2°C
